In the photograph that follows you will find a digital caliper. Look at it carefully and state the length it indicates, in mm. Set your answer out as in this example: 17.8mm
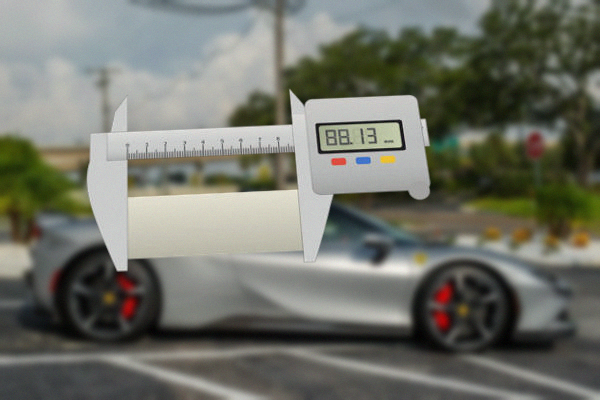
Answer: 88.13mm
